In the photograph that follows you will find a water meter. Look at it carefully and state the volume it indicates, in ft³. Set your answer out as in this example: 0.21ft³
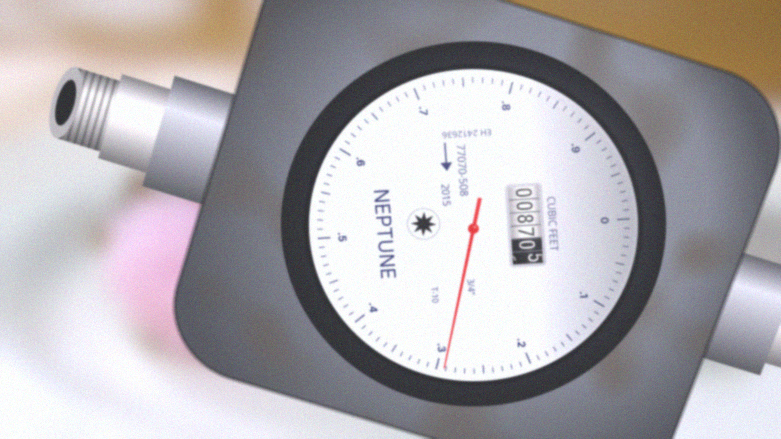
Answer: 8705.29ft³
